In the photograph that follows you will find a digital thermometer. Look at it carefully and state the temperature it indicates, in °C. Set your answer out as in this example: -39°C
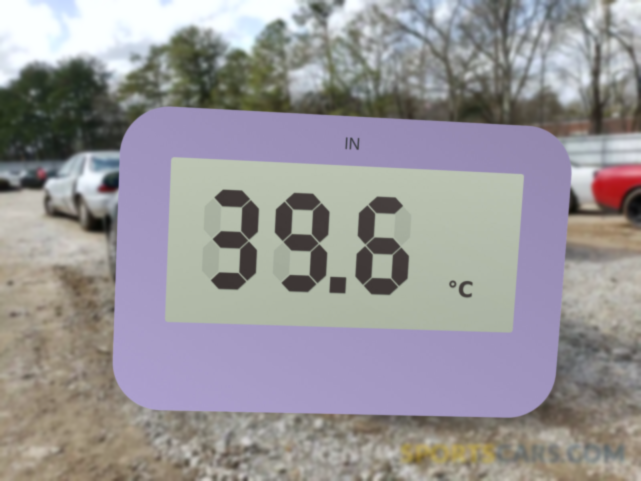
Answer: 39.6°C
